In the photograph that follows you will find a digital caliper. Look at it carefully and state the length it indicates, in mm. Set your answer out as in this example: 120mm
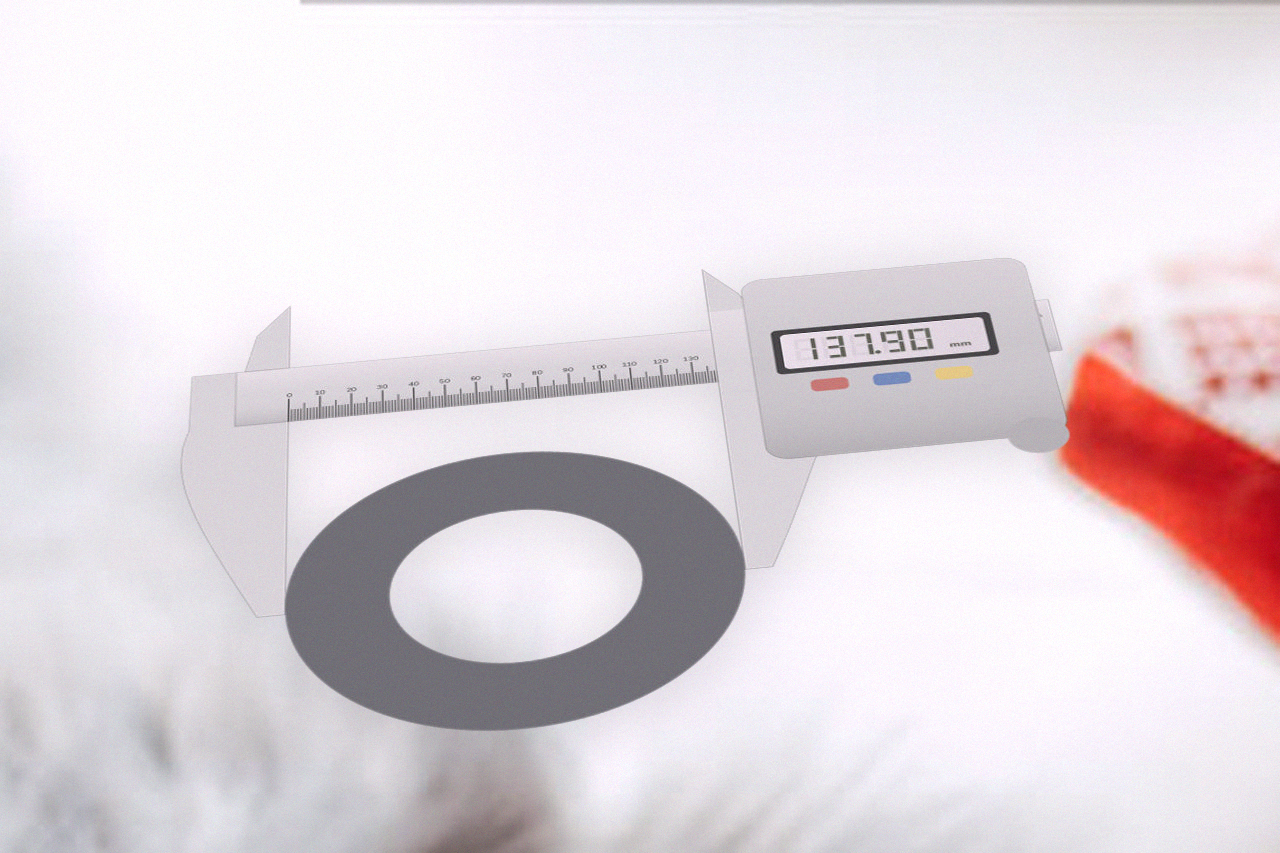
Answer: 137.90mm
